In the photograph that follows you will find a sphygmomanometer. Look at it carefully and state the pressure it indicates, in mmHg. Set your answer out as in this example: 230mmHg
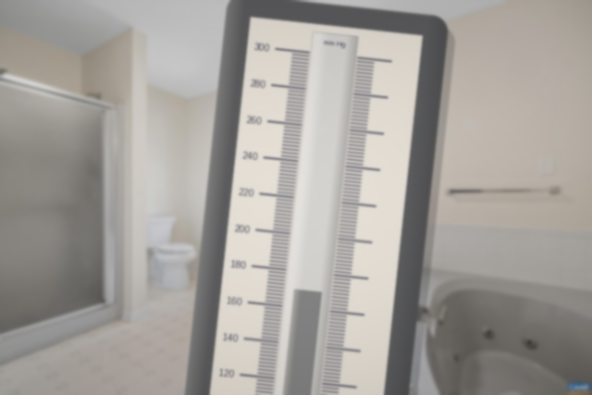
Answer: 170mmHg
